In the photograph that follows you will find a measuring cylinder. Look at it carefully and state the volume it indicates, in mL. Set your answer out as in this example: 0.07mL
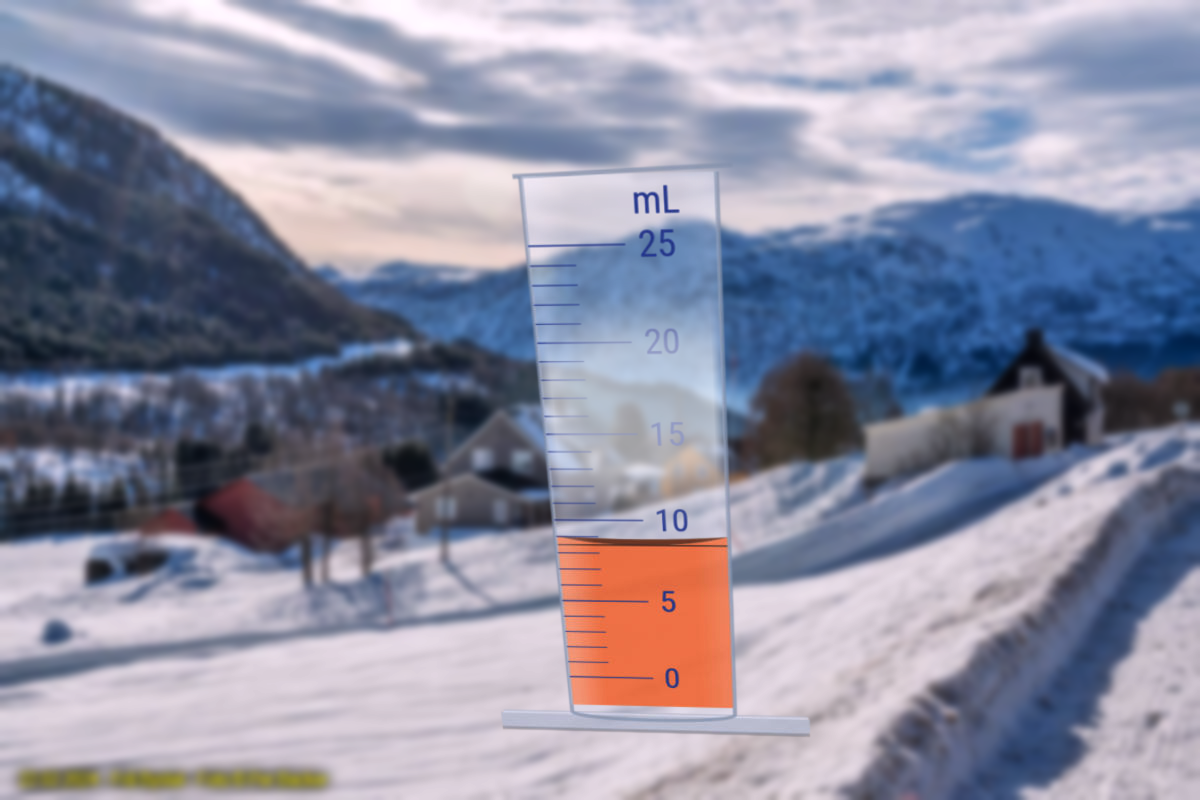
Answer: 8.5mL
